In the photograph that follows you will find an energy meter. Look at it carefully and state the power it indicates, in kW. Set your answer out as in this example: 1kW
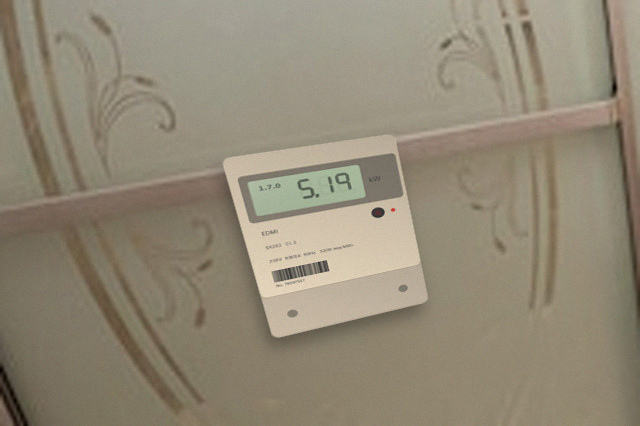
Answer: 5.19kW
